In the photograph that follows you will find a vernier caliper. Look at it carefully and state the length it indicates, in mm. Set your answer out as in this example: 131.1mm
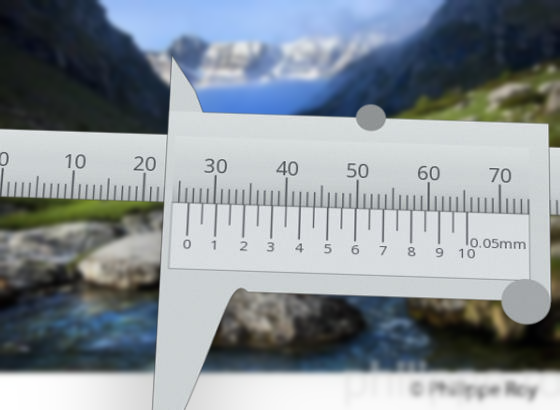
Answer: 26.4mm
